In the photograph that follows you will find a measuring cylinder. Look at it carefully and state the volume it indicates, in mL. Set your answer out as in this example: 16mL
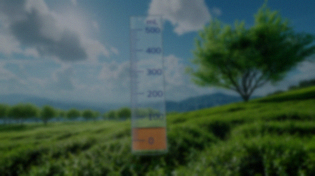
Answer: 50mL
